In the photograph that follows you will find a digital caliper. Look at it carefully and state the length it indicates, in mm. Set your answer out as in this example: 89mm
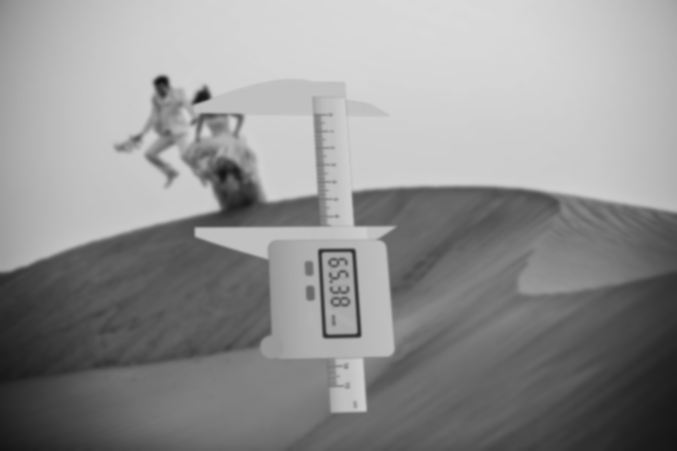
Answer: 65.38mm
